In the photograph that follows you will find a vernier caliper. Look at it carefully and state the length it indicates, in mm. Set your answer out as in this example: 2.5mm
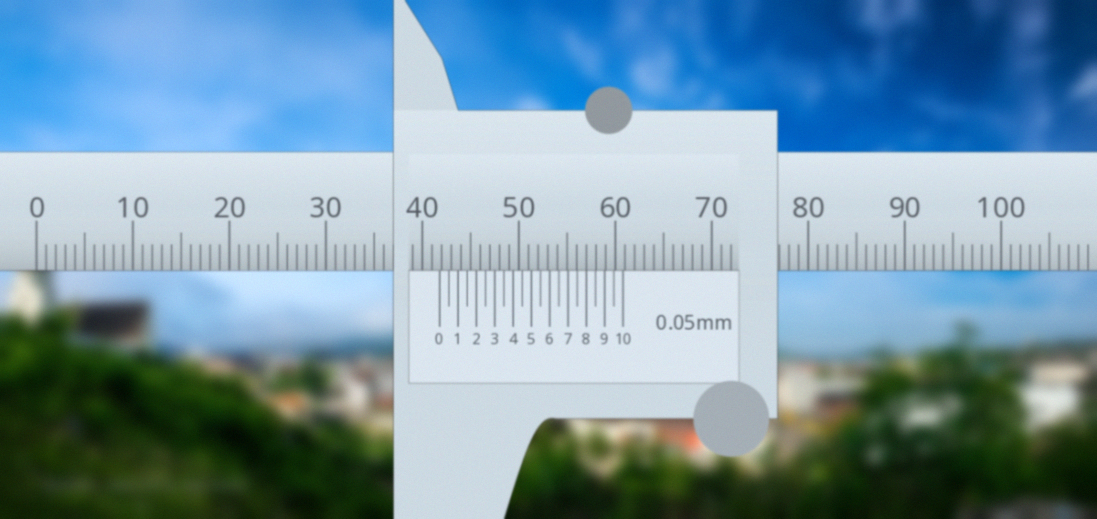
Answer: 41.8mm
